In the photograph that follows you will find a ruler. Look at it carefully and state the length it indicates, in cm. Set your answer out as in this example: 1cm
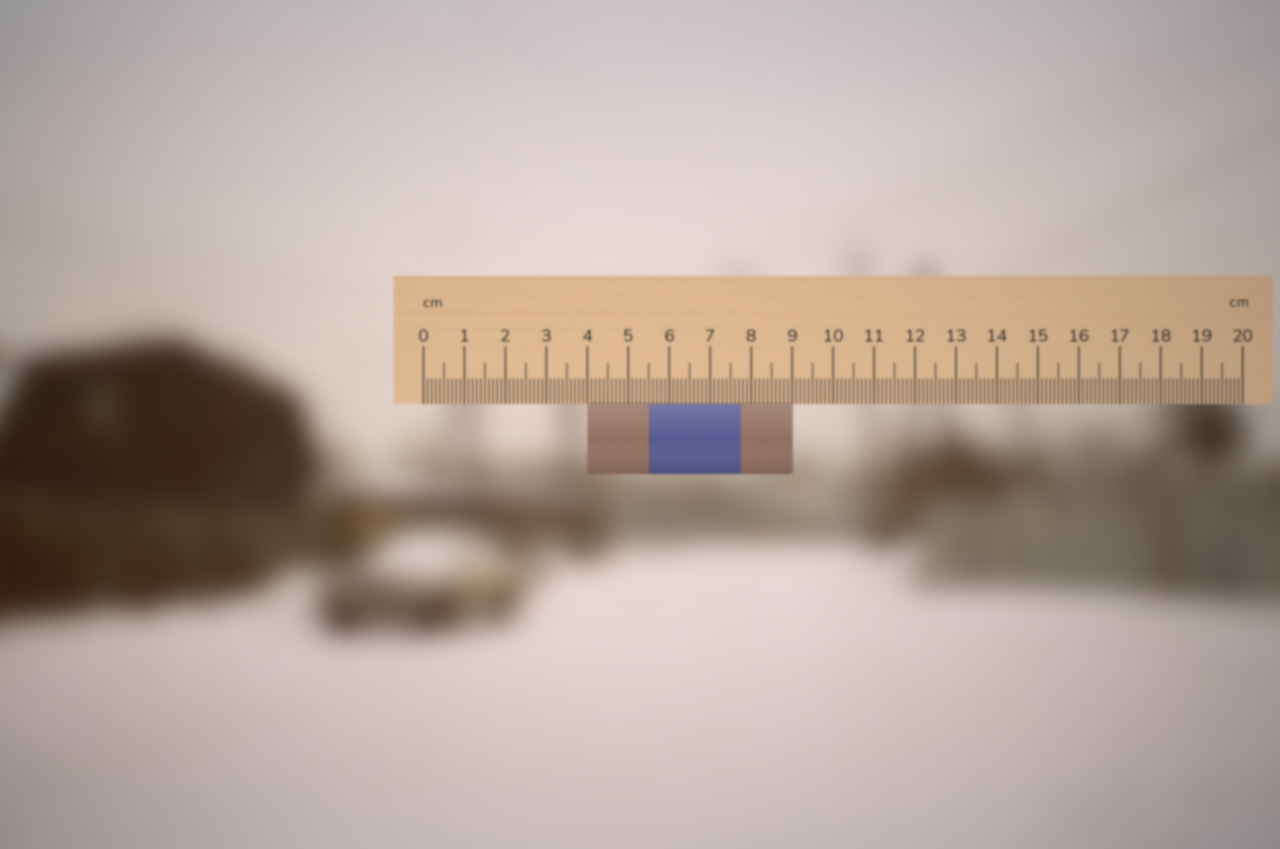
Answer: 5cm
